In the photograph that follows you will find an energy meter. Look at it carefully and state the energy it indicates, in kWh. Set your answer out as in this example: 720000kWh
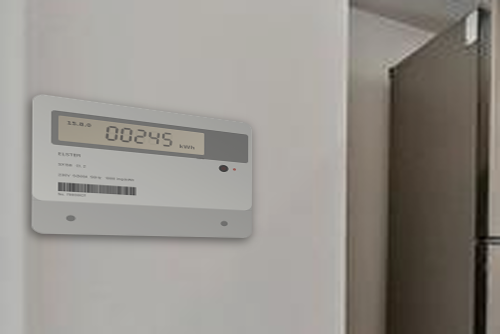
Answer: 245kWh
